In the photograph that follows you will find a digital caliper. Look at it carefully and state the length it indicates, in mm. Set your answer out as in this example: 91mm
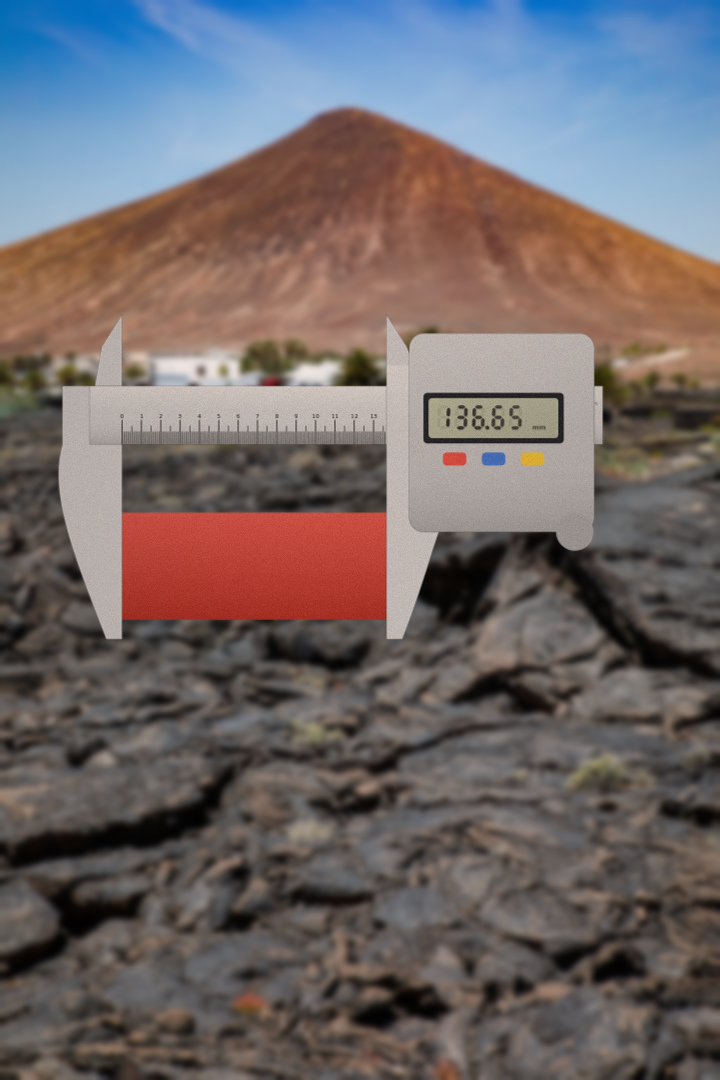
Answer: 136.65mm
